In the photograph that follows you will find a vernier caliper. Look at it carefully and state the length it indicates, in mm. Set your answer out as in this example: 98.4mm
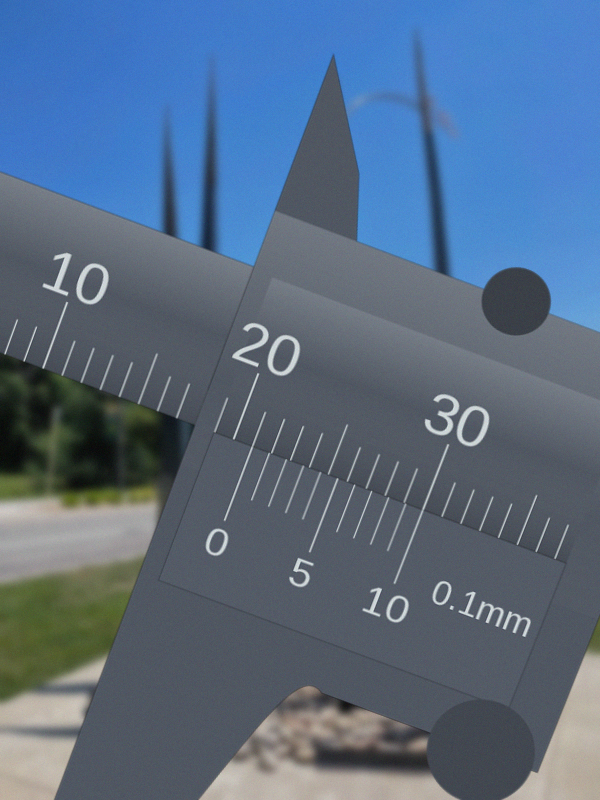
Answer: 21.0mm
